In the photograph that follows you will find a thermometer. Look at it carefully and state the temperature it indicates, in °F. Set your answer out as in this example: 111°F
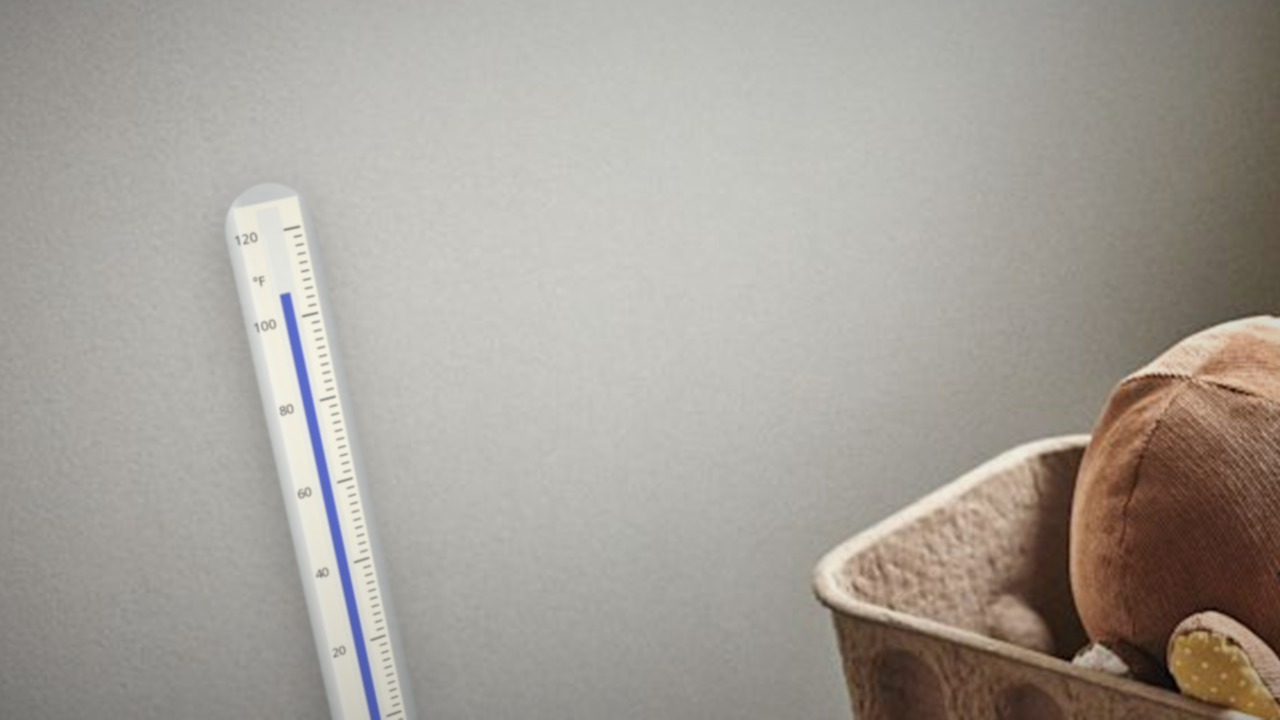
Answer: 106°F
